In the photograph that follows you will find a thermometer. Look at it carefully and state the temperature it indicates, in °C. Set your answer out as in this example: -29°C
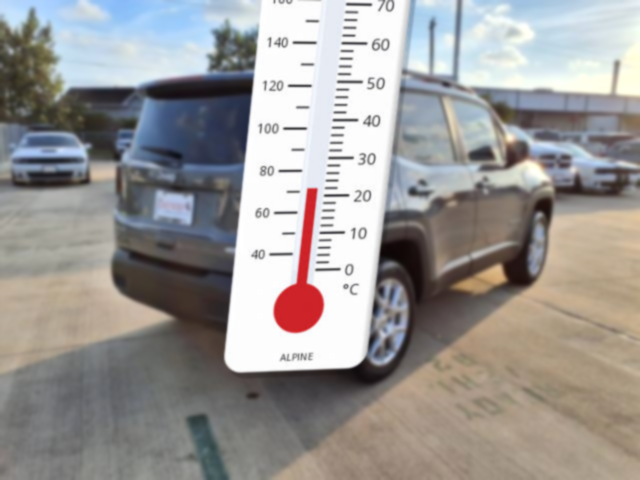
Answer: 22°C
